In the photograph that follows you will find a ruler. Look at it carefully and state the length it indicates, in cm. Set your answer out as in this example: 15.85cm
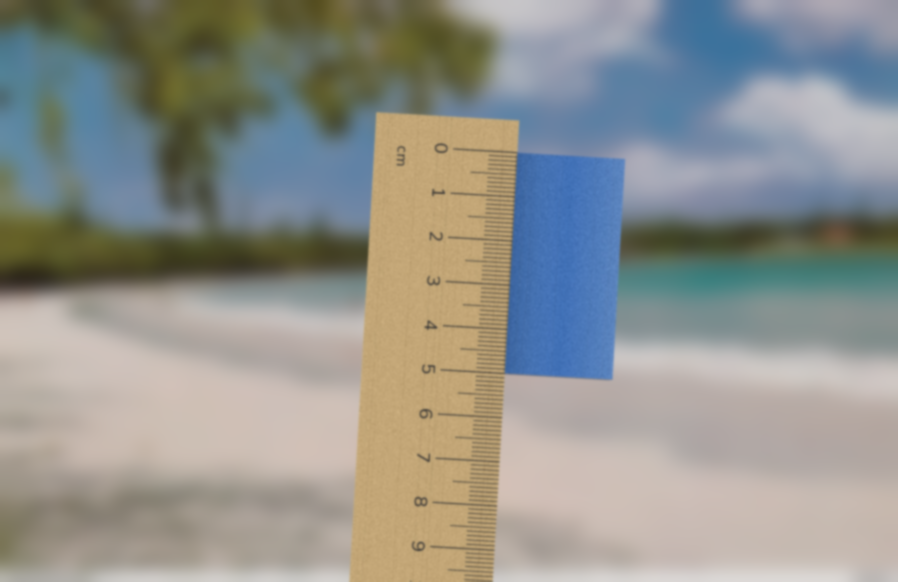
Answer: 5cm
